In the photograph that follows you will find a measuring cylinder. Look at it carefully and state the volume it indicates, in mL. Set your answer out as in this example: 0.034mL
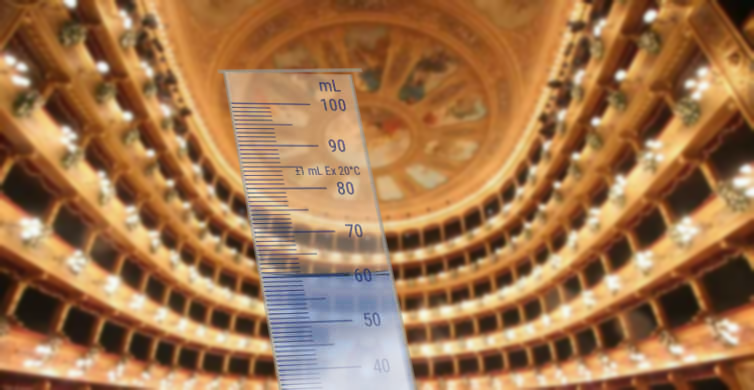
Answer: 60mL
